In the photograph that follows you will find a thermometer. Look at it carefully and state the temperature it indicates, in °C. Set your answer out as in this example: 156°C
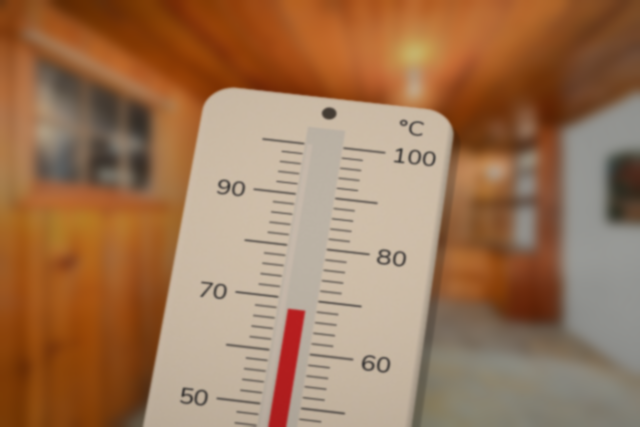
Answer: 68°C
